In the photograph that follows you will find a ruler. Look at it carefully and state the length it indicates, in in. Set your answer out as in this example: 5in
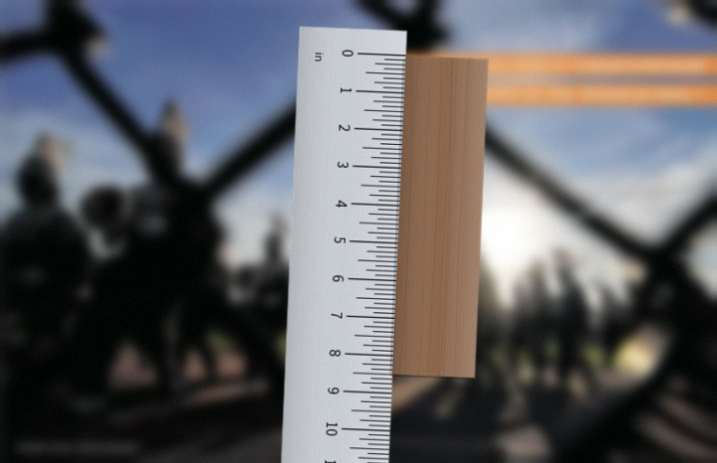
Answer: 8.5in
